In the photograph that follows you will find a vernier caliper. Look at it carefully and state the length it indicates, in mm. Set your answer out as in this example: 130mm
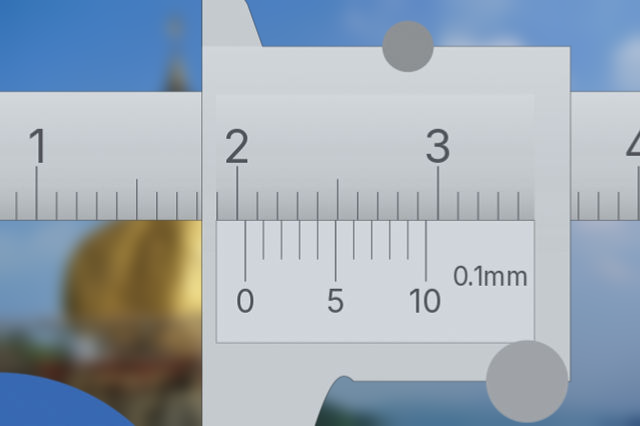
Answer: 20.4mm
